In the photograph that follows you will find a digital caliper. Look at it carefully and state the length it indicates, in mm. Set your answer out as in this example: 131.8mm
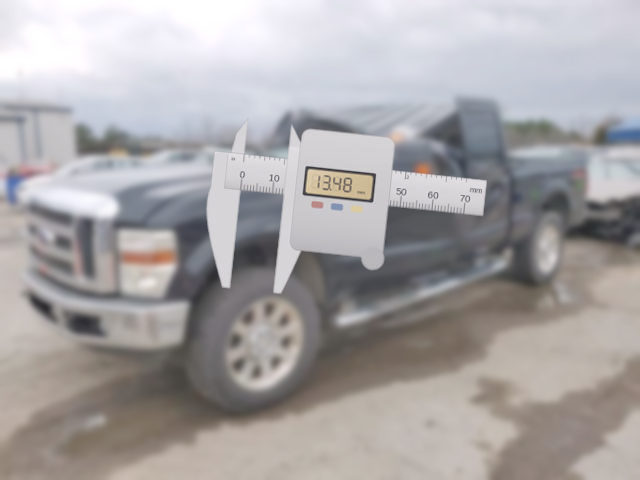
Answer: 13.48mm
